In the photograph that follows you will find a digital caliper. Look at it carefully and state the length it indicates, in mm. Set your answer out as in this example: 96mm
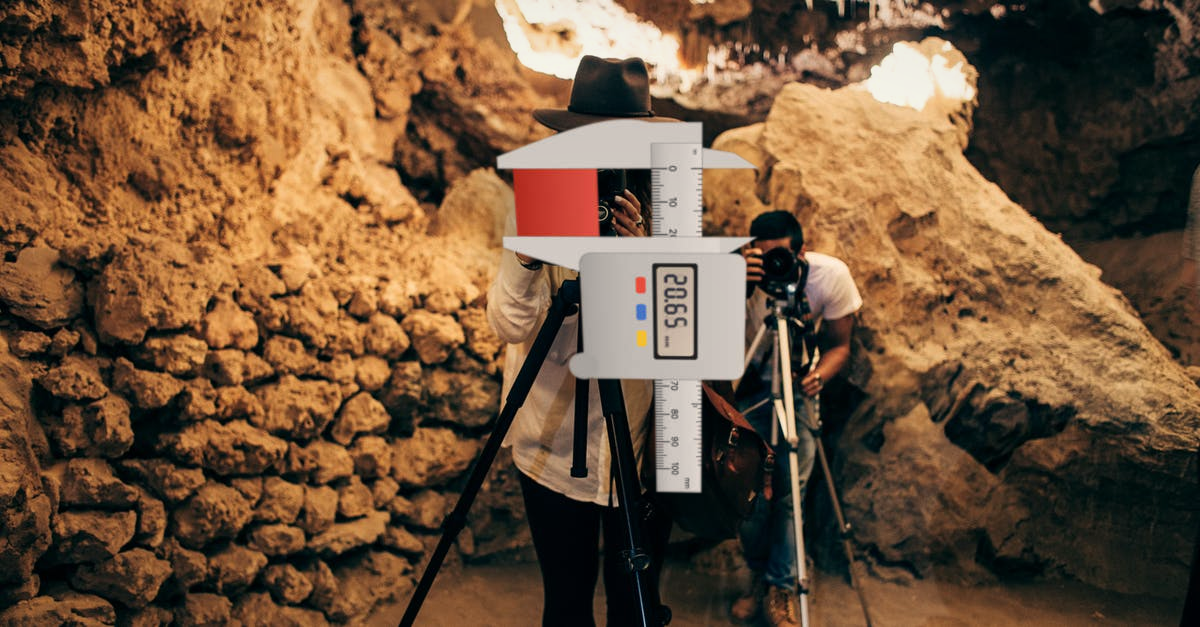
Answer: 20.65mm
